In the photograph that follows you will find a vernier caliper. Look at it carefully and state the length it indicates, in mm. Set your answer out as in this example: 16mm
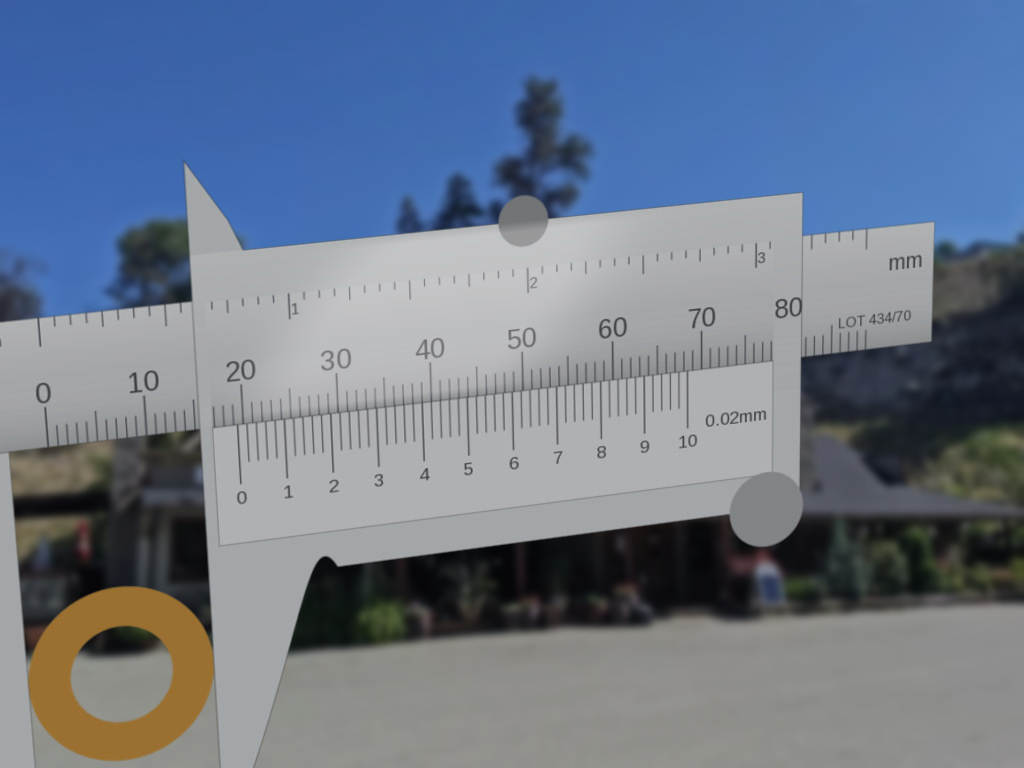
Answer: 19.4mm
